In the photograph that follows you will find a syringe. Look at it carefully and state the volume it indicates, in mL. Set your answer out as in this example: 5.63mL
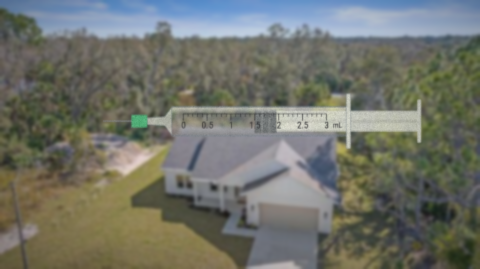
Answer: 1.5mL
